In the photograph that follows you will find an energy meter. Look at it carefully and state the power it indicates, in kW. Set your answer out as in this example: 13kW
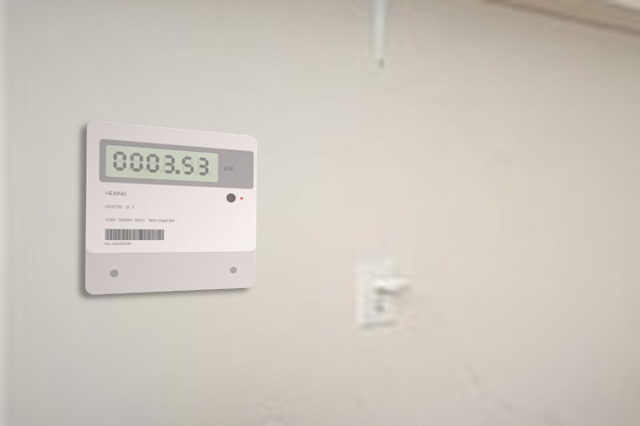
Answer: 3.53kW
